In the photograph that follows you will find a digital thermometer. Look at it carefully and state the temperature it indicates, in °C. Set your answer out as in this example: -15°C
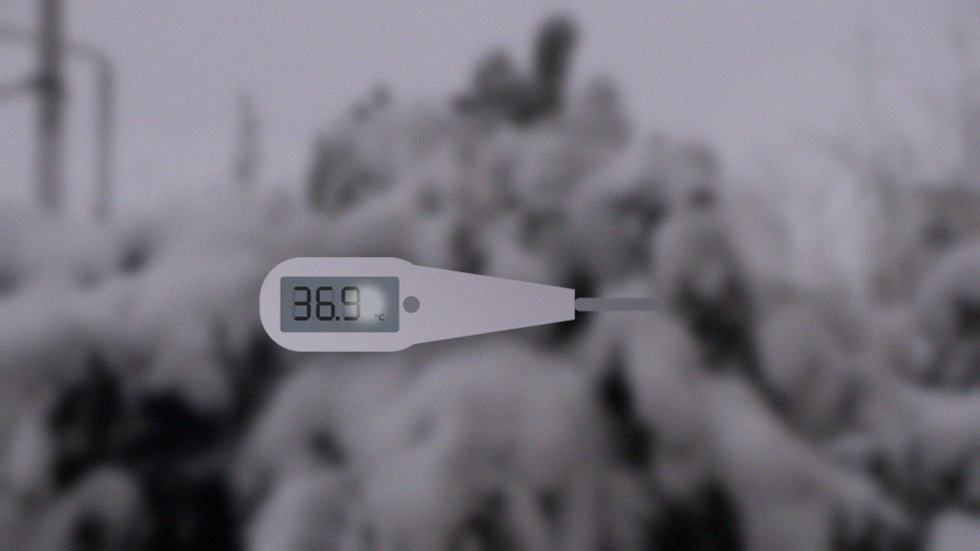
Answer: 36.9°C
